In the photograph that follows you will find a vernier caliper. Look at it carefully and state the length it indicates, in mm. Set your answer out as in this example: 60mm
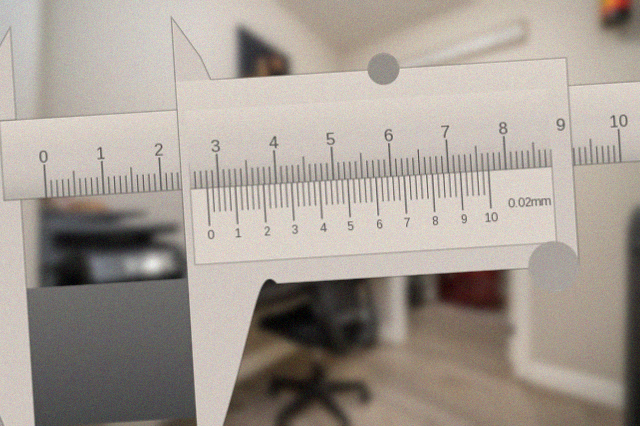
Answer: 28.0mm
